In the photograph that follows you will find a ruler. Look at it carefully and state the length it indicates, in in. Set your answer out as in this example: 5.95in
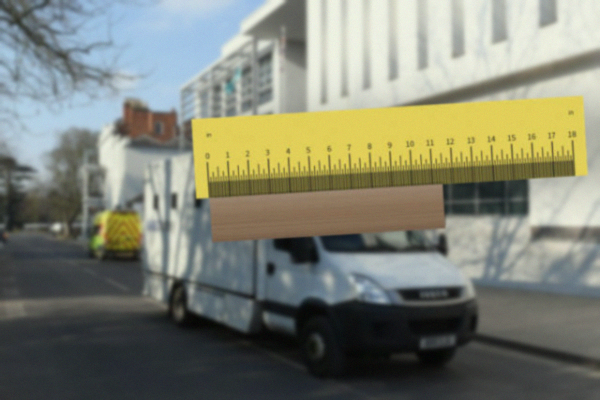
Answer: 11.5in
